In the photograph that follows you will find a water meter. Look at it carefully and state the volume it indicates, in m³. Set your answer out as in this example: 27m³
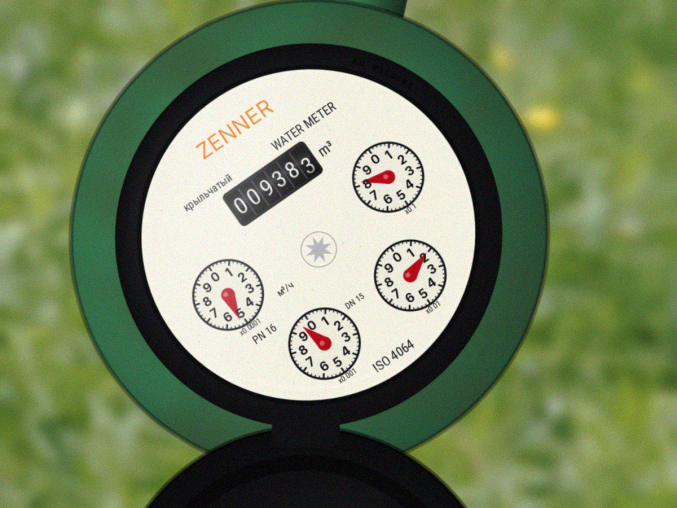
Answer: 9382.8195m³
